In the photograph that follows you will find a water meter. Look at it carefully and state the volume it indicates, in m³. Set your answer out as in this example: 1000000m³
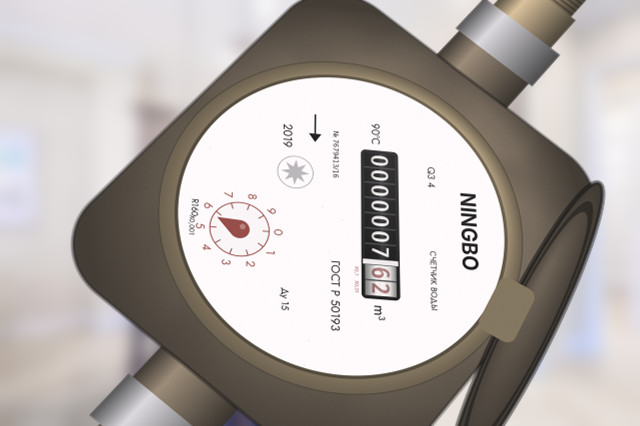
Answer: 7.625m³
